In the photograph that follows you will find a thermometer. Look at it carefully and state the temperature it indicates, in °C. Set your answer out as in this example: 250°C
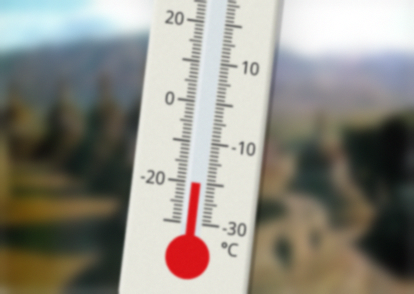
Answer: -20°C
